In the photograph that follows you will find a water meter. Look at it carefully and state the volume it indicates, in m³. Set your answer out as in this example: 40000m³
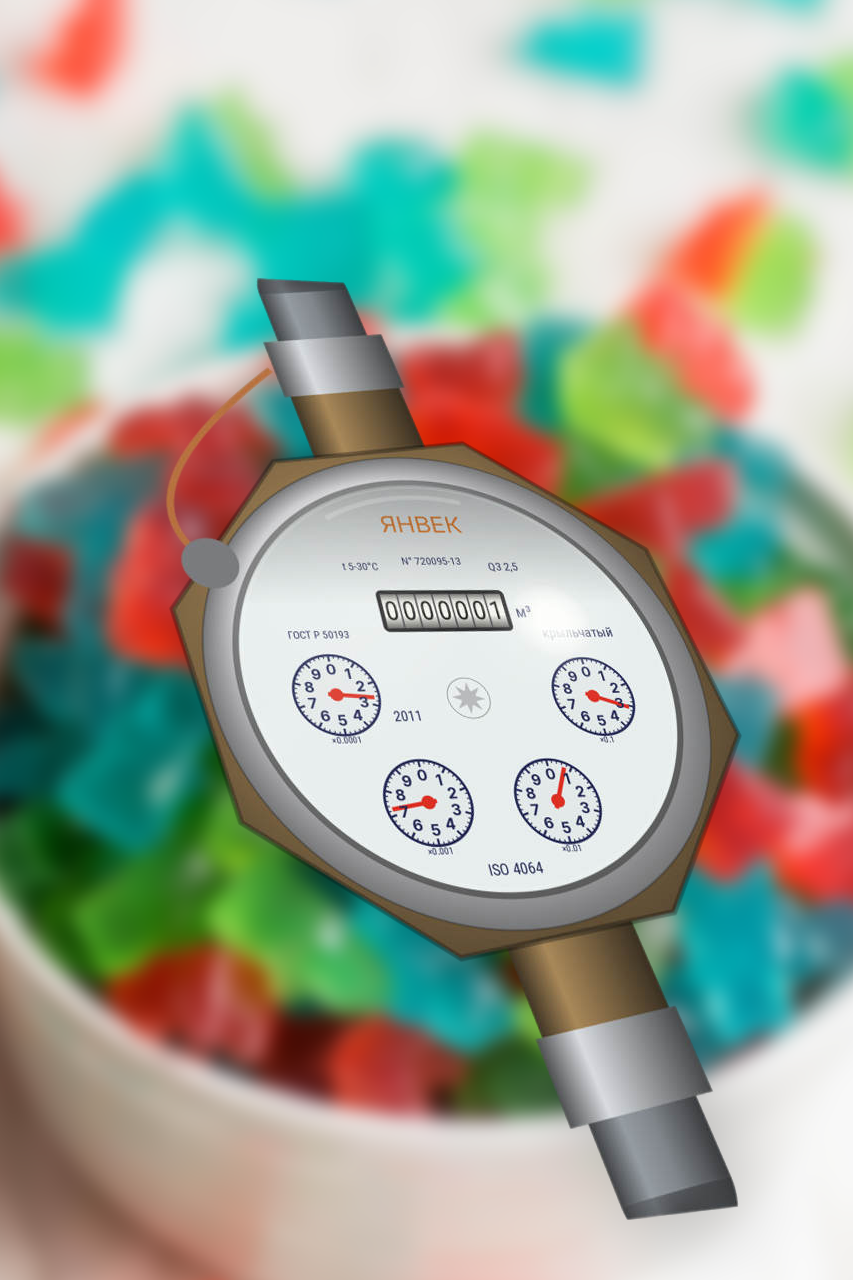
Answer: 1.3072m³
